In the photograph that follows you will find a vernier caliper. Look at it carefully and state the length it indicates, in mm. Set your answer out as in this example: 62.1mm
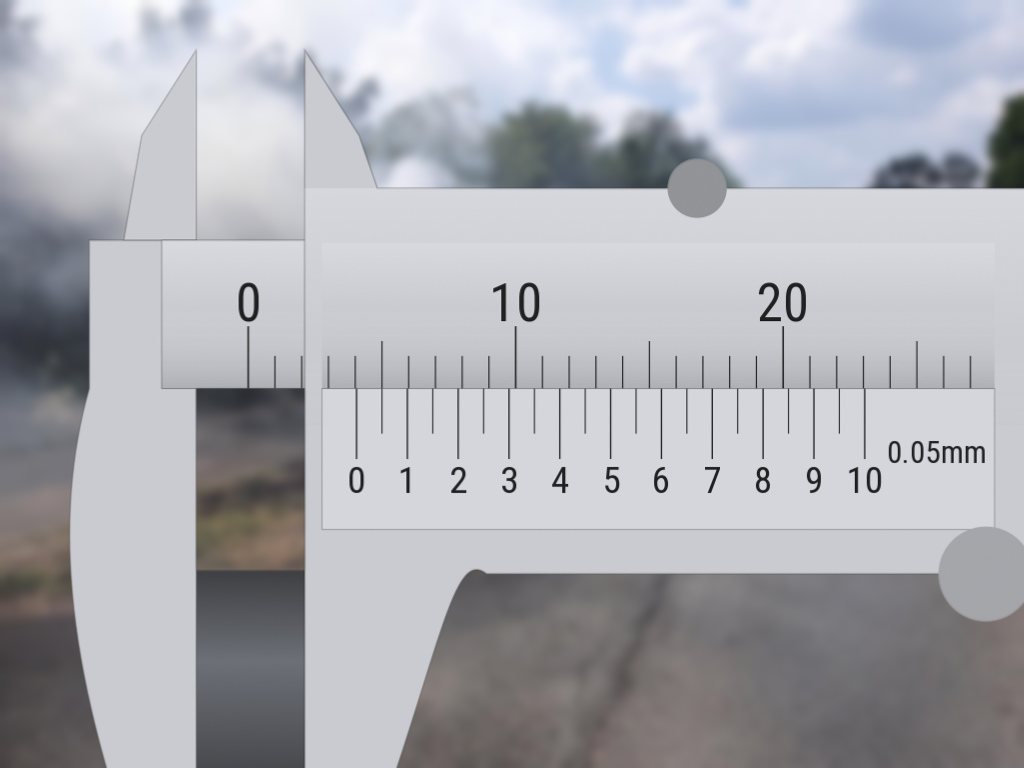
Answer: 4.05mm
